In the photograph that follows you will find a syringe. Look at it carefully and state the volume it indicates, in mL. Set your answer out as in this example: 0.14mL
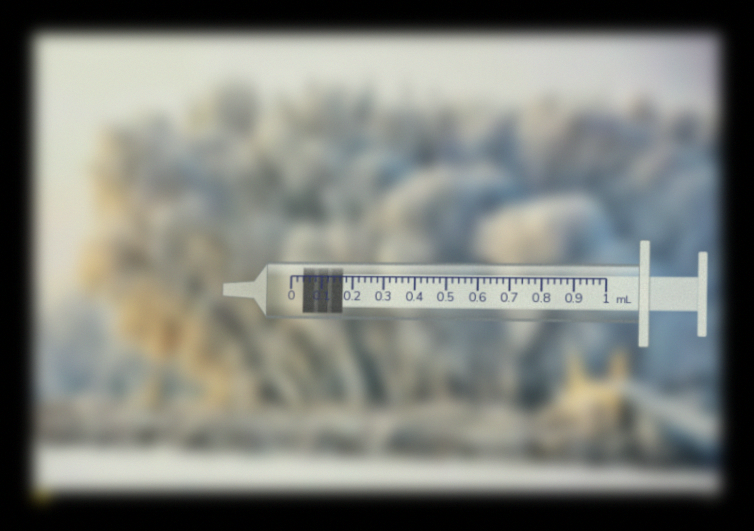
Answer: 0.04mL
